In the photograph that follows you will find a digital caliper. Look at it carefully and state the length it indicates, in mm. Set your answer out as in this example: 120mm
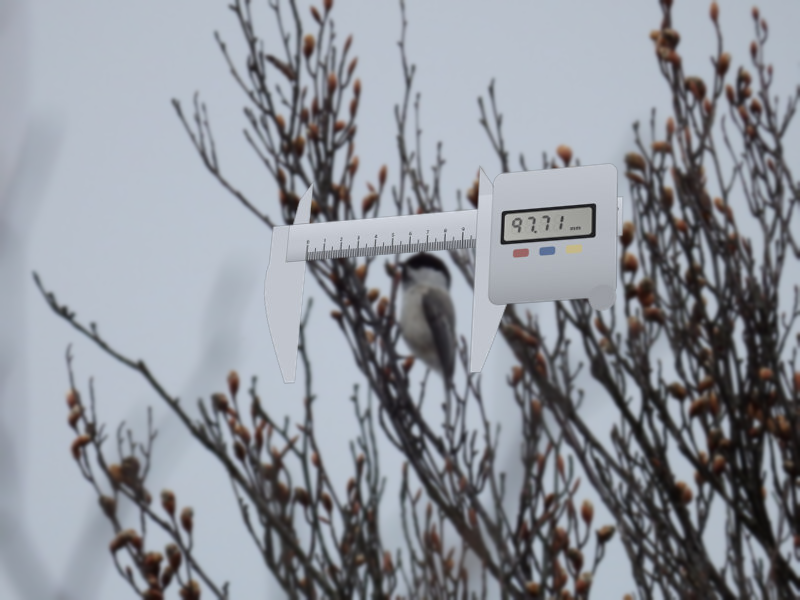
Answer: 97.71mm
